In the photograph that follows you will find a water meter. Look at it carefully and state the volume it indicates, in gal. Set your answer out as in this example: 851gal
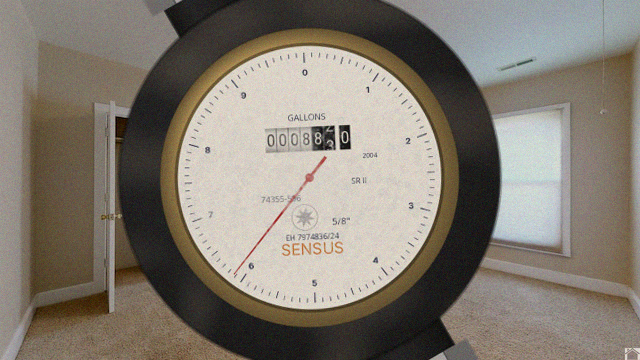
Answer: 8826.1gal
